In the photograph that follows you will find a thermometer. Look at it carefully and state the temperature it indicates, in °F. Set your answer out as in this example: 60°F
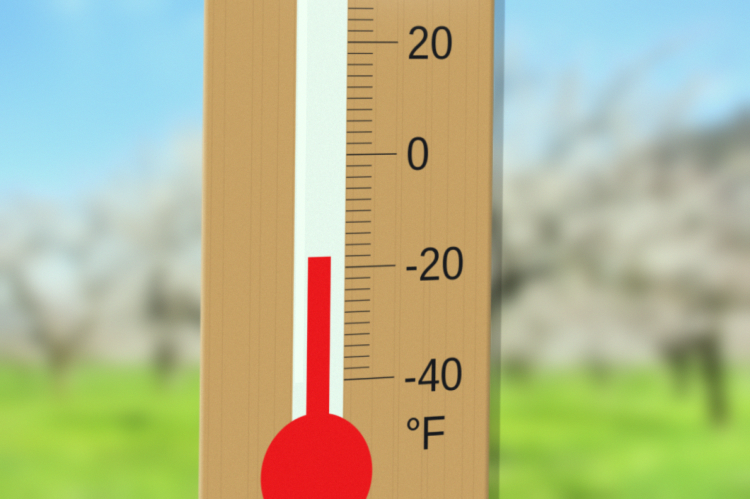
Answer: -18°F
